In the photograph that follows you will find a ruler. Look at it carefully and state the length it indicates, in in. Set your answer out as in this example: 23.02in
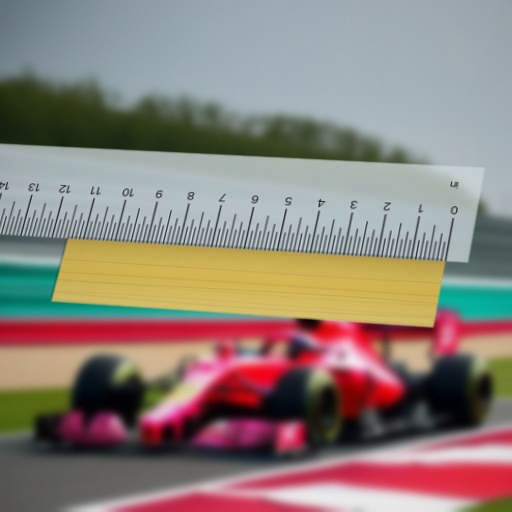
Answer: 11.5in
